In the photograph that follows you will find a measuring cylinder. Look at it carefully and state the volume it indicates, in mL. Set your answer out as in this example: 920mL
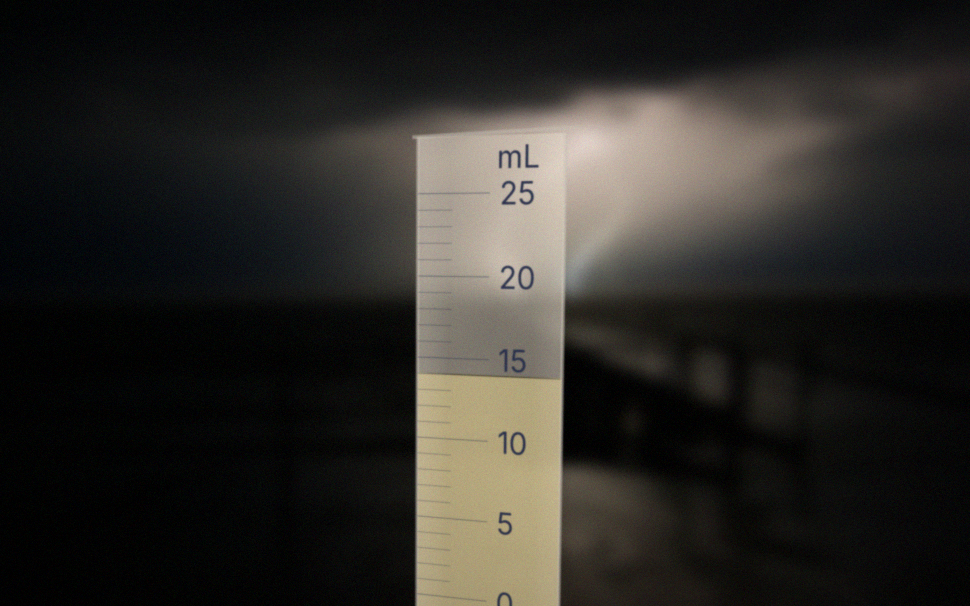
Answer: 14mL
